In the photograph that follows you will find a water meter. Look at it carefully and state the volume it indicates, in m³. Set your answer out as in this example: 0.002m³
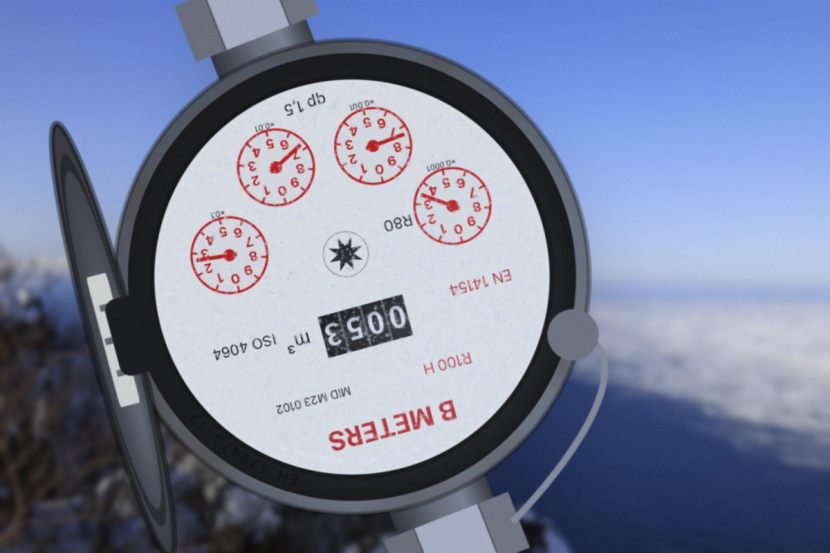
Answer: 53.2673m³
